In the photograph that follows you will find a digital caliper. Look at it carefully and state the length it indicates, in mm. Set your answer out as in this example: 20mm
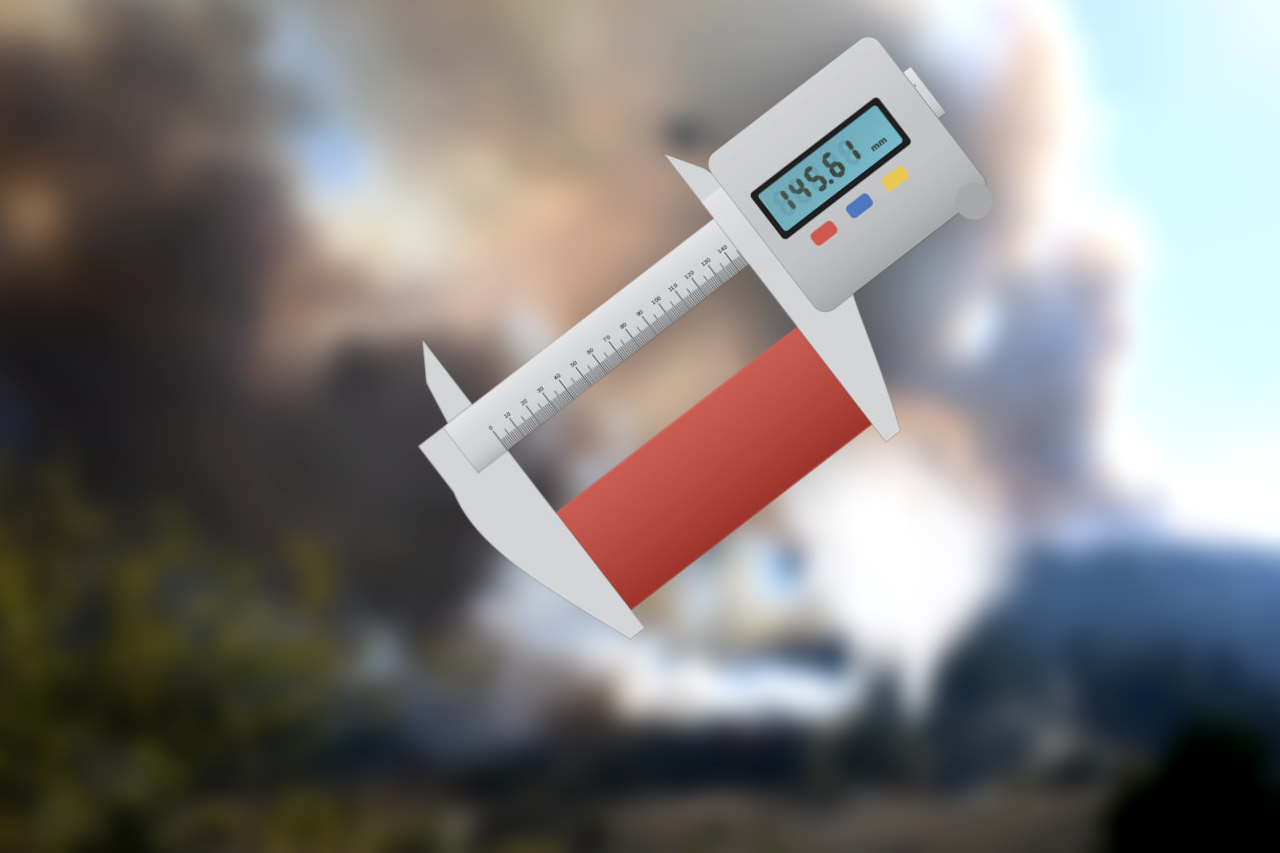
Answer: 145.61mm
